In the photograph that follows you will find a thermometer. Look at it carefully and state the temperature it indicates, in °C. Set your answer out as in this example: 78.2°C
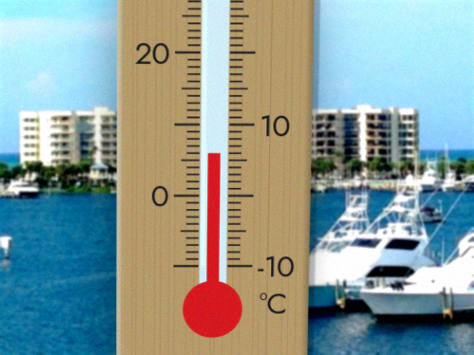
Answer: 6°C
